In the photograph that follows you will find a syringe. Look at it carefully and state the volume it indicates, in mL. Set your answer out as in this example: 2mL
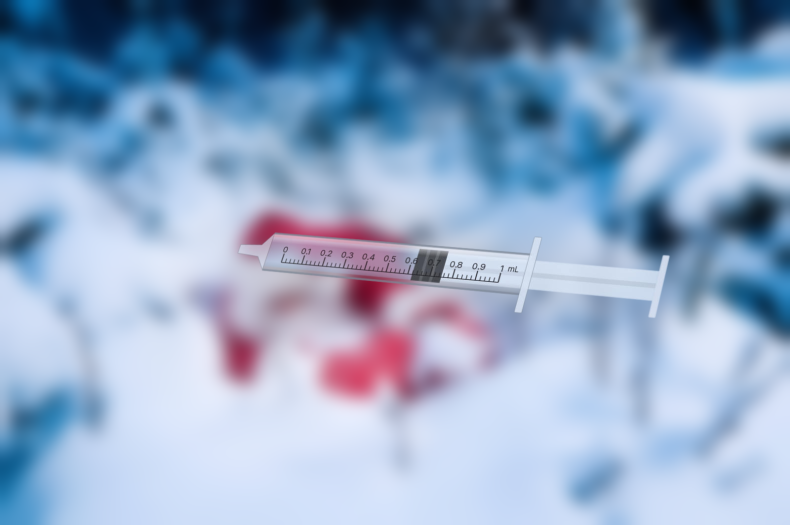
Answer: 0.62mL
